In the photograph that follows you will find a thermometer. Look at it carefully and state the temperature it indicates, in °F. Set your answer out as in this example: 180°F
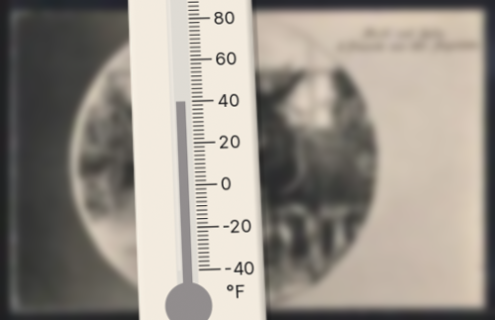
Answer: 40°F
